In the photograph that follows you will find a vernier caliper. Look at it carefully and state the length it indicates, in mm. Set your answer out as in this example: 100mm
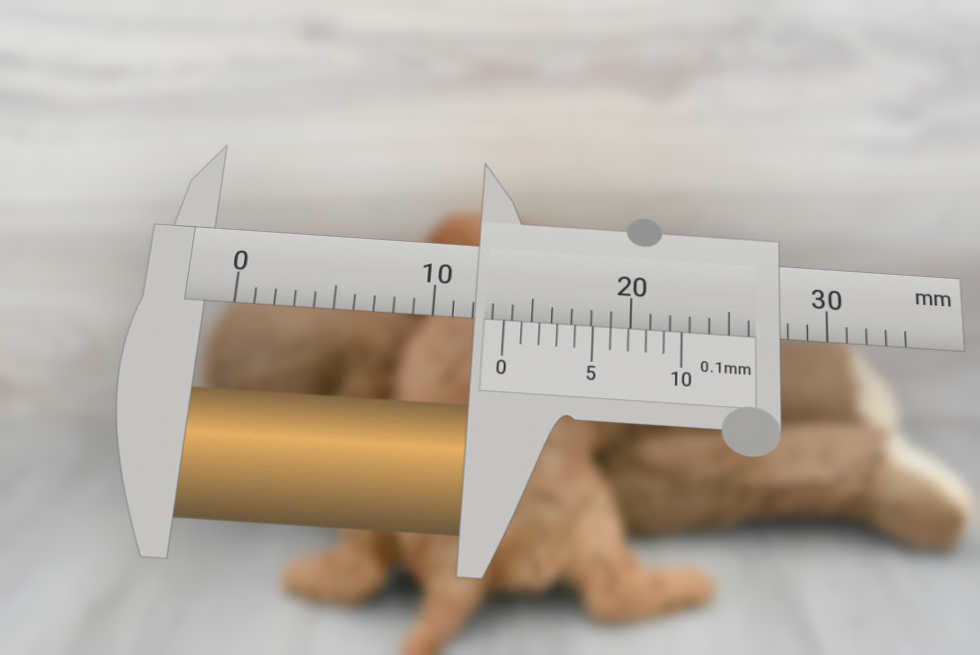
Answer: 13.6mm
